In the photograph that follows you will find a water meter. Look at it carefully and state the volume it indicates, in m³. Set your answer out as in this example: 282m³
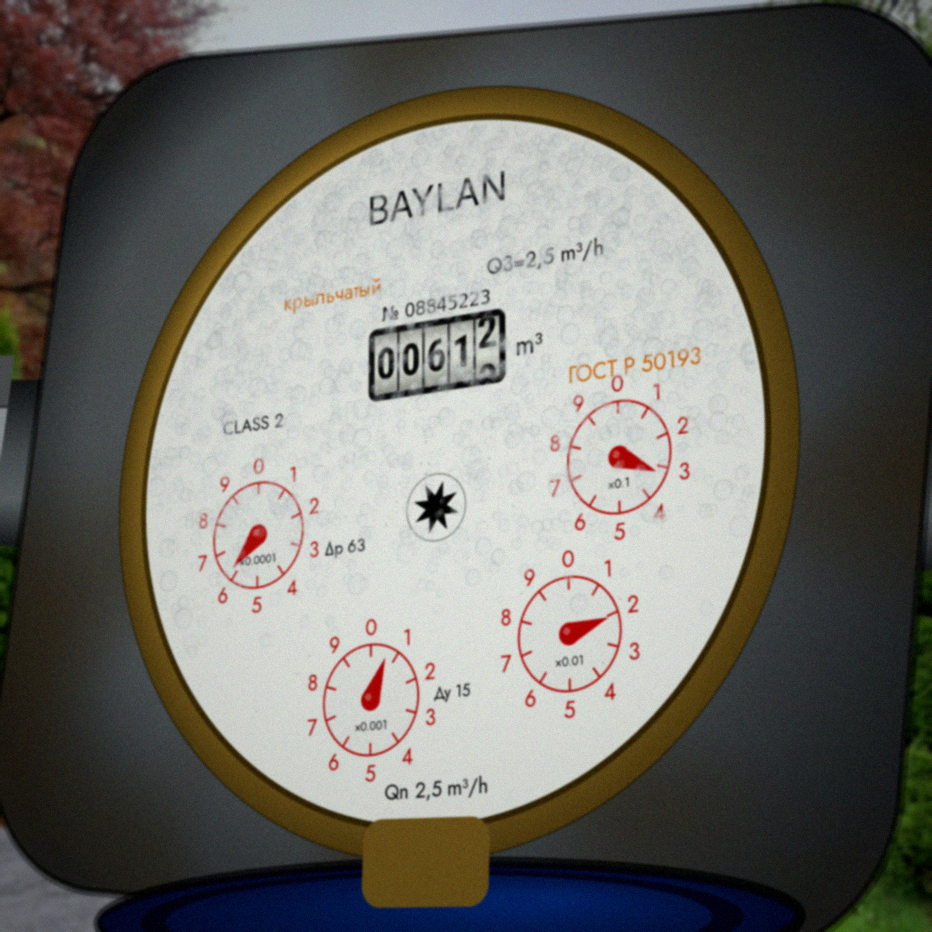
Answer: 612.3206m³
